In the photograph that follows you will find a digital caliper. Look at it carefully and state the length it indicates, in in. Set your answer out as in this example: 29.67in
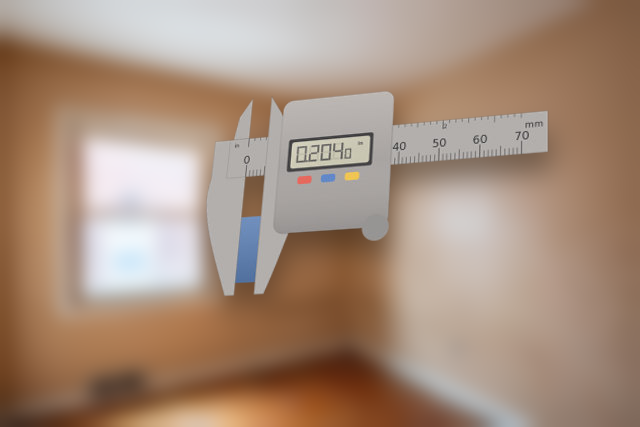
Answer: 0.2040in
